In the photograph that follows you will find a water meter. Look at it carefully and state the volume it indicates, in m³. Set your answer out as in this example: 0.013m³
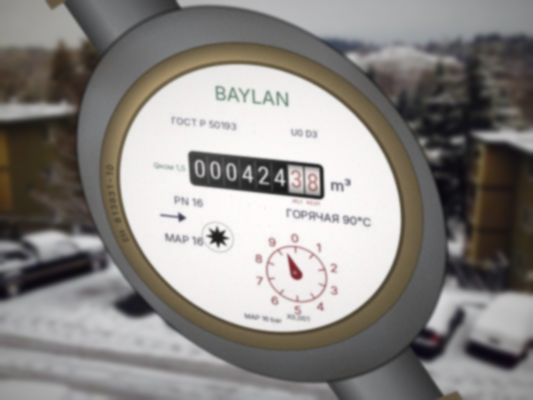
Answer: 424.379m³
